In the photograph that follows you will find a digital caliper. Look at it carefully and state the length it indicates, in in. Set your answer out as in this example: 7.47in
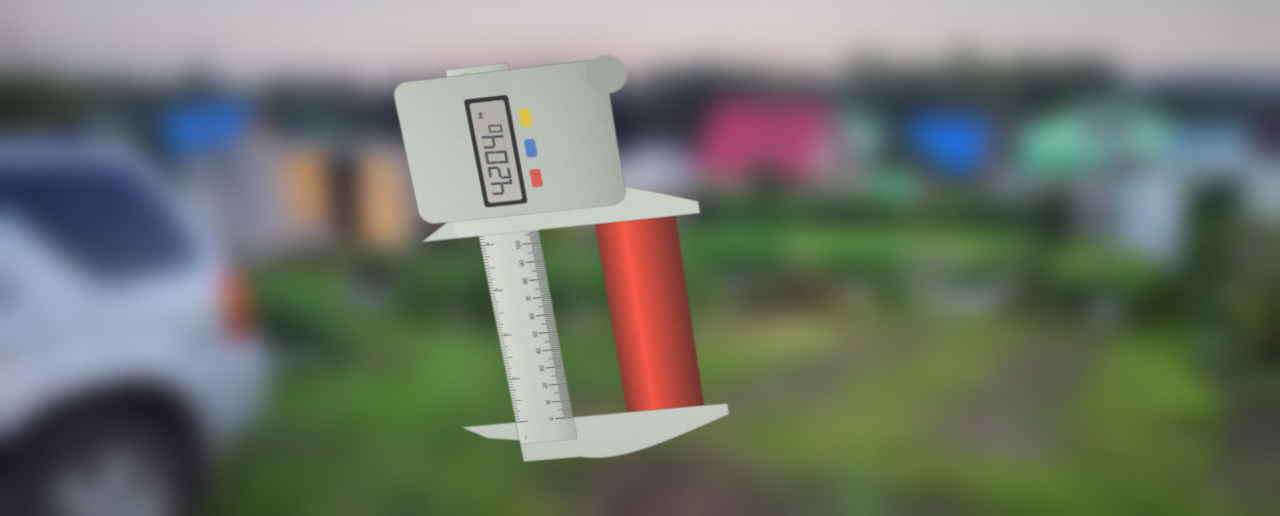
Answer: 4.2040in
